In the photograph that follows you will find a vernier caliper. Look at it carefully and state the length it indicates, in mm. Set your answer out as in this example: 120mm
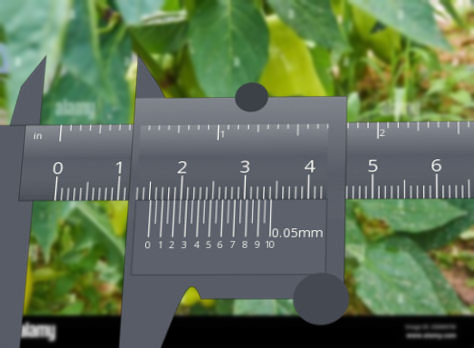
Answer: 15.2mm
